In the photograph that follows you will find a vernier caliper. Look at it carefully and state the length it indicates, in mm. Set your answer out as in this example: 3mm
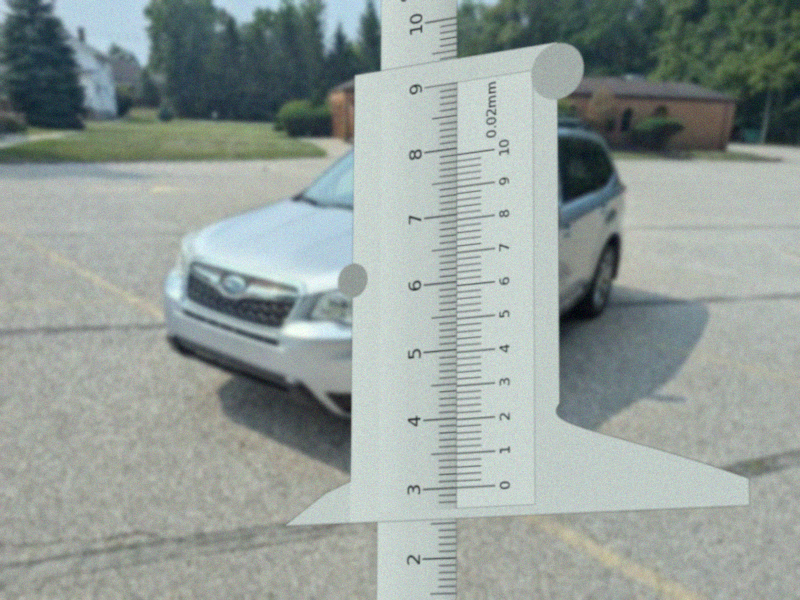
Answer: 30.0mm
